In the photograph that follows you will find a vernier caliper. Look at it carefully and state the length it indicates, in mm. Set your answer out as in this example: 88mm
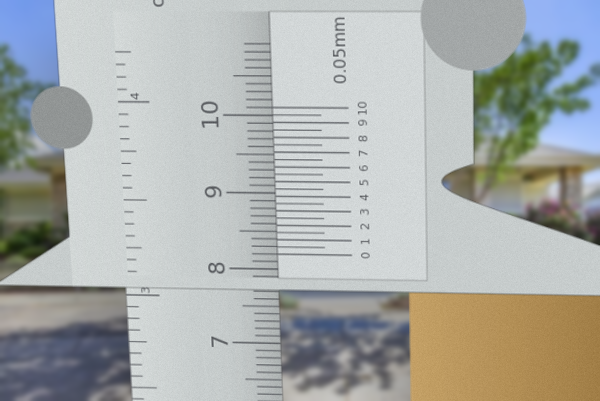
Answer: 82.0mm
